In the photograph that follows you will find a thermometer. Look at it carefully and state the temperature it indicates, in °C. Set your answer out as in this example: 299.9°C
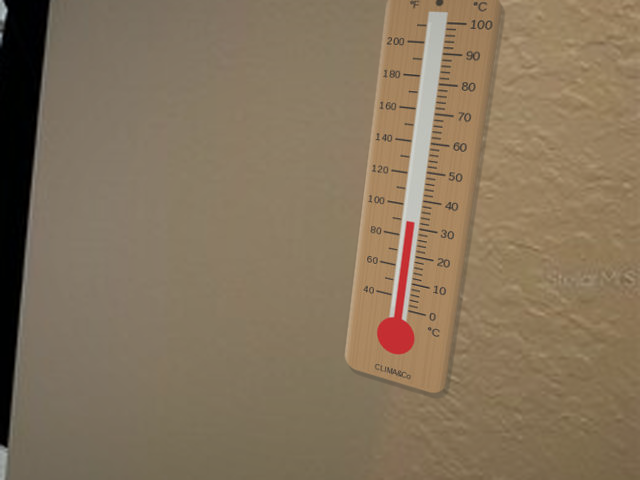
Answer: 32°C
